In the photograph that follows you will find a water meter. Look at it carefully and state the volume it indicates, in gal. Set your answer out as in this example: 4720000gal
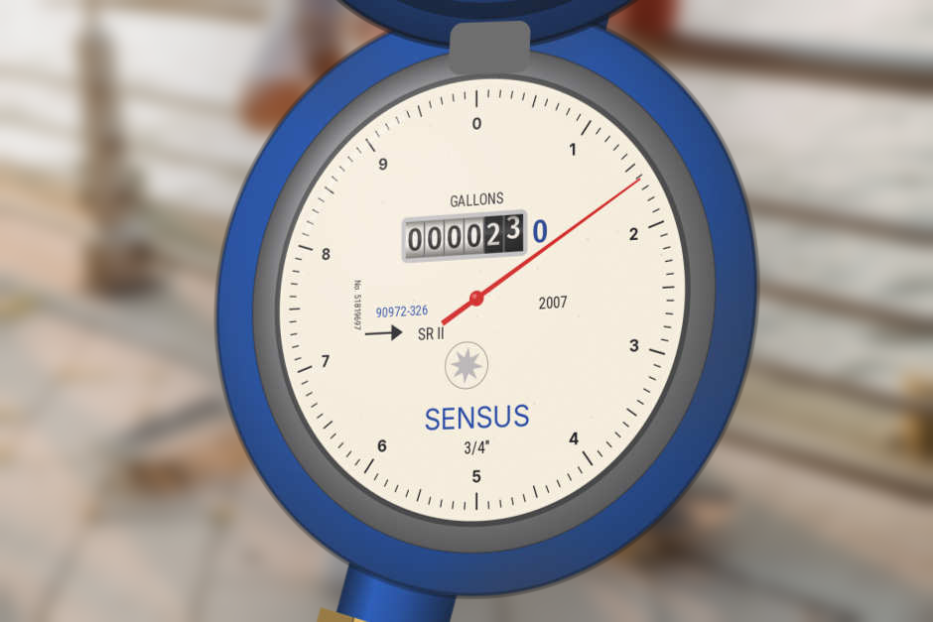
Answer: 231.6gal
